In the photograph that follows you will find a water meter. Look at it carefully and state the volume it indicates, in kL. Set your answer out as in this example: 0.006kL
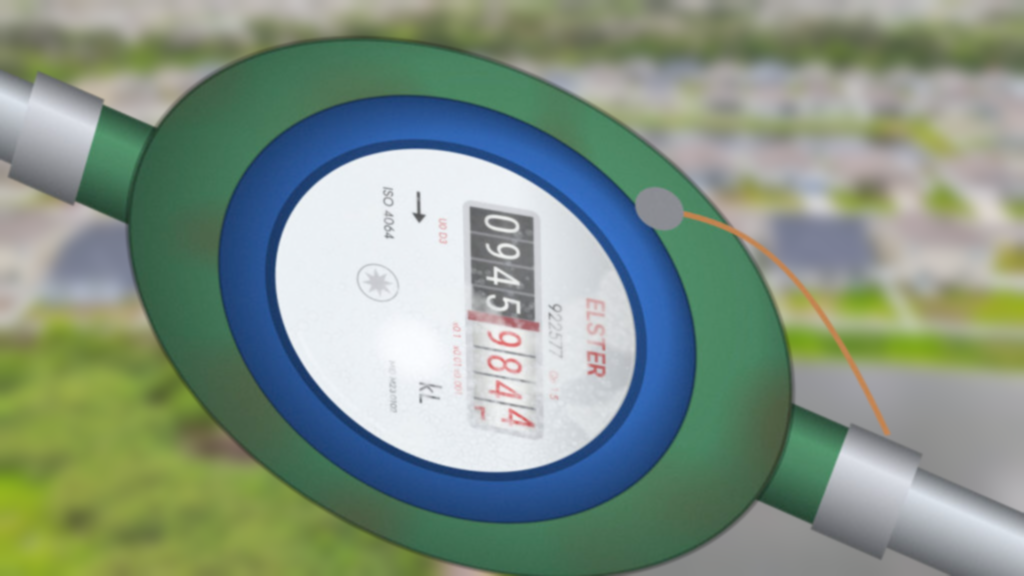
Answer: 945.9844kL
